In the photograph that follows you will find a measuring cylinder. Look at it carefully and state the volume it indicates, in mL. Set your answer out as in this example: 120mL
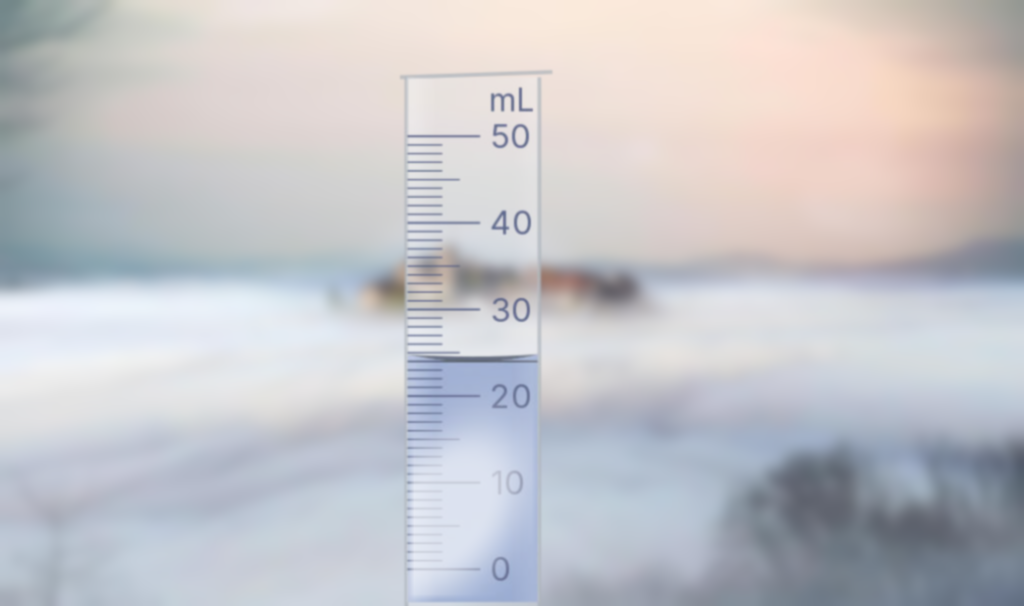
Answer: 24mL
